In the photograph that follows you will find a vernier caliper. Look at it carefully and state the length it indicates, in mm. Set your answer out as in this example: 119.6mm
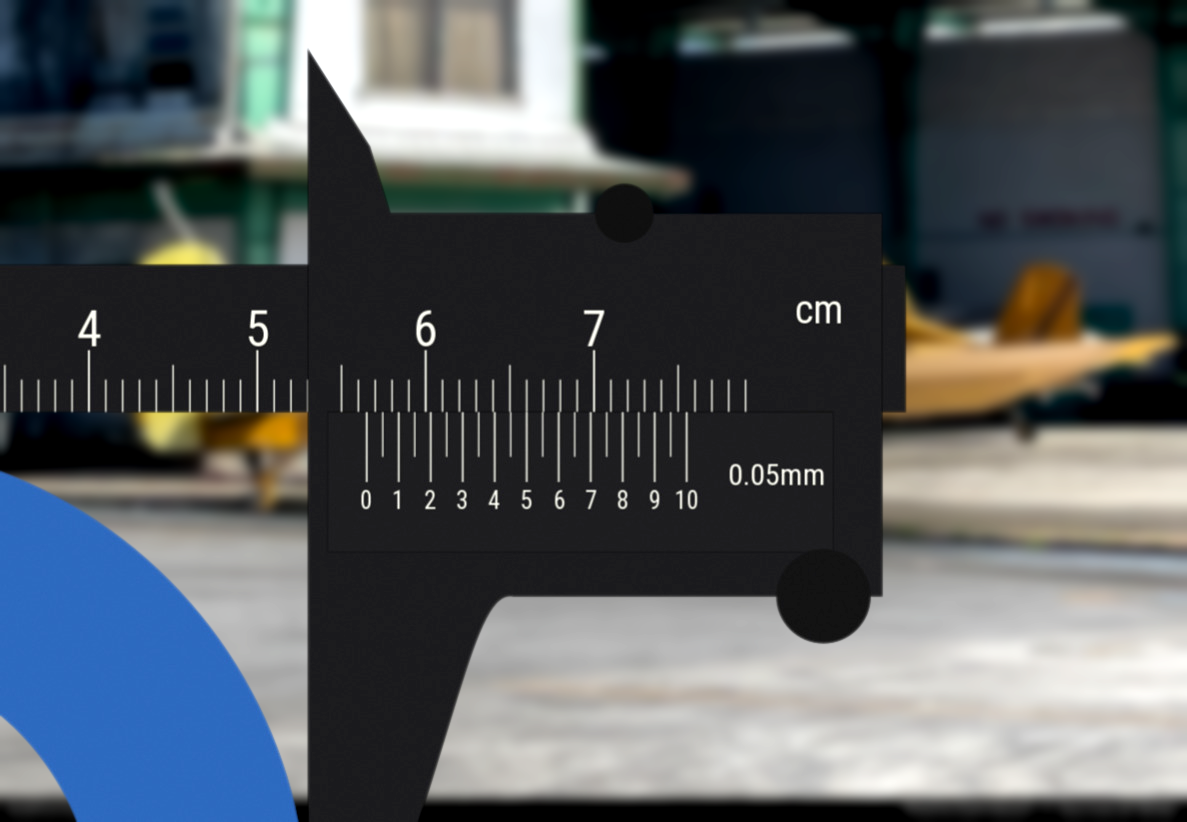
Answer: 56.5mm
